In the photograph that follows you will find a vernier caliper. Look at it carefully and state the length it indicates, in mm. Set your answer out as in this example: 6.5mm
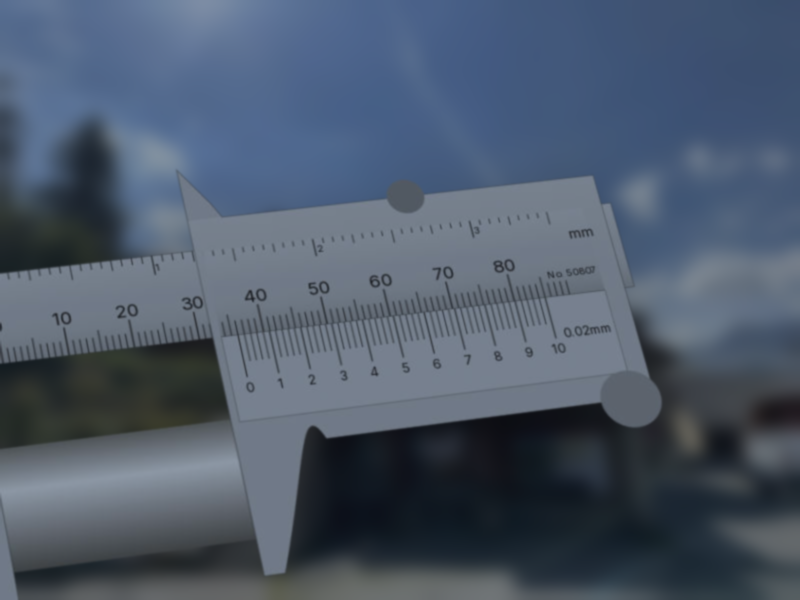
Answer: 36.0mm
